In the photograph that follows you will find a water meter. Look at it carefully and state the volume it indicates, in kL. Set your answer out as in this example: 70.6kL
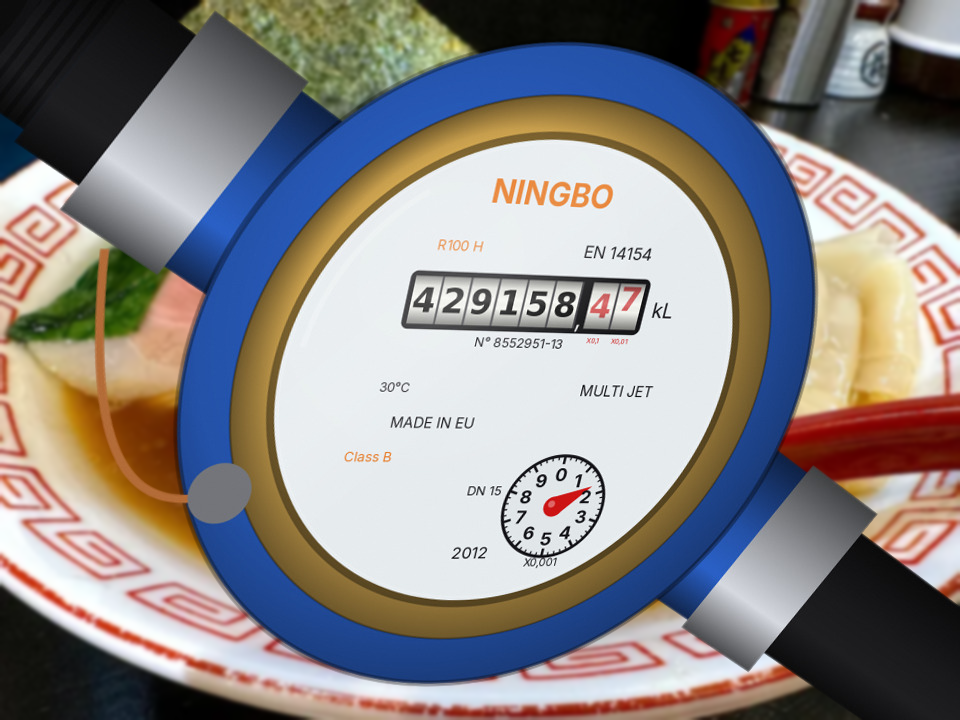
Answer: 429158.471kL
